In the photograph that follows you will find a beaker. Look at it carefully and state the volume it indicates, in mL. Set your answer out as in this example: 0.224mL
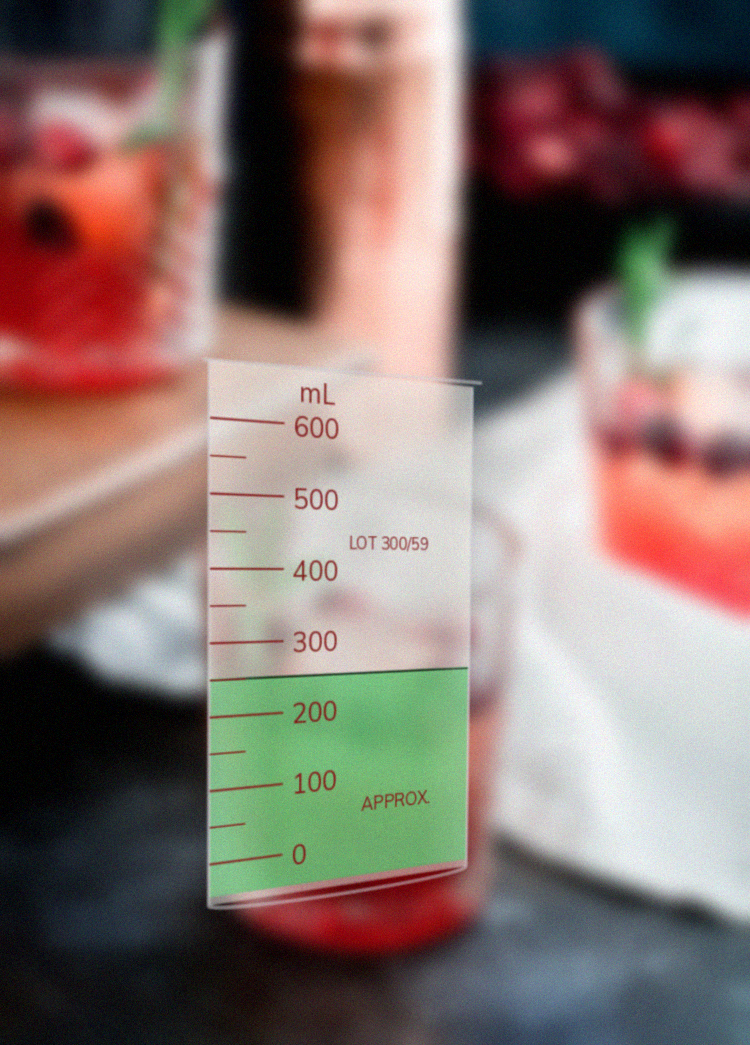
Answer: 250mL
